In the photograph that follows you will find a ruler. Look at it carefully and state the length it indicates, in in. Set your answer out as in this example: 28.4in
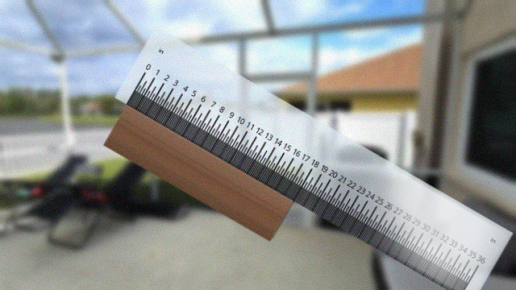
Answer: 18in
